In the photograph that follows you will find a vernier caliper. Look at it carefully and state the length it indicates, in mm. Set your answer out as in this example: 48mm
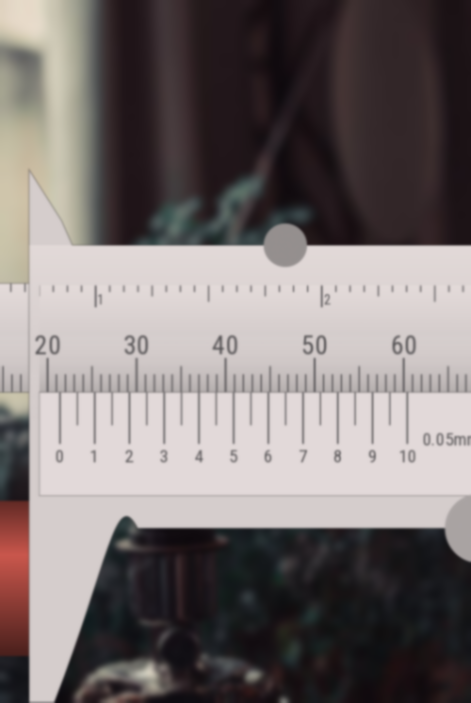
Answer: 21.4mm
